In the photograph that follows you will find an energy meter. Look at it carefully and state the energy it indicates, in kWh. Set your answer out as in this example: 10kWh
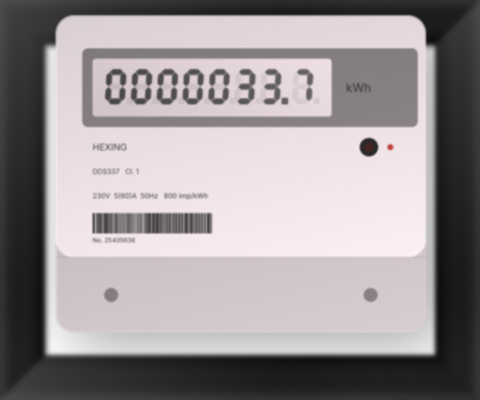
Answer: 33.7kWh
